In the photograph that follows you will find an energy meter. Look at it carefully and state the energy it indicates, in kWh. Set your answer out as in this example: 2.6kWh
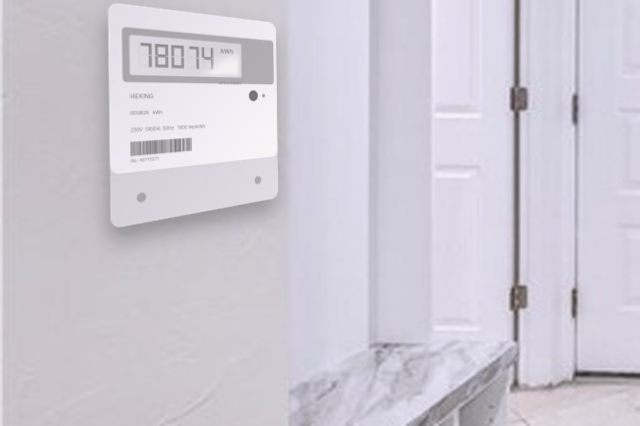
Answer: 78074kWh
